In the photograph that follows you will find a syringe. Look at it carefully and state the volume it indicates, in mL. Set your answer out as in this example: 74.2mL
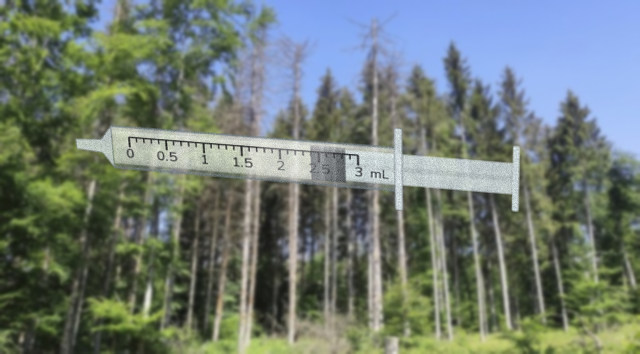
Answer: 2.4mL
